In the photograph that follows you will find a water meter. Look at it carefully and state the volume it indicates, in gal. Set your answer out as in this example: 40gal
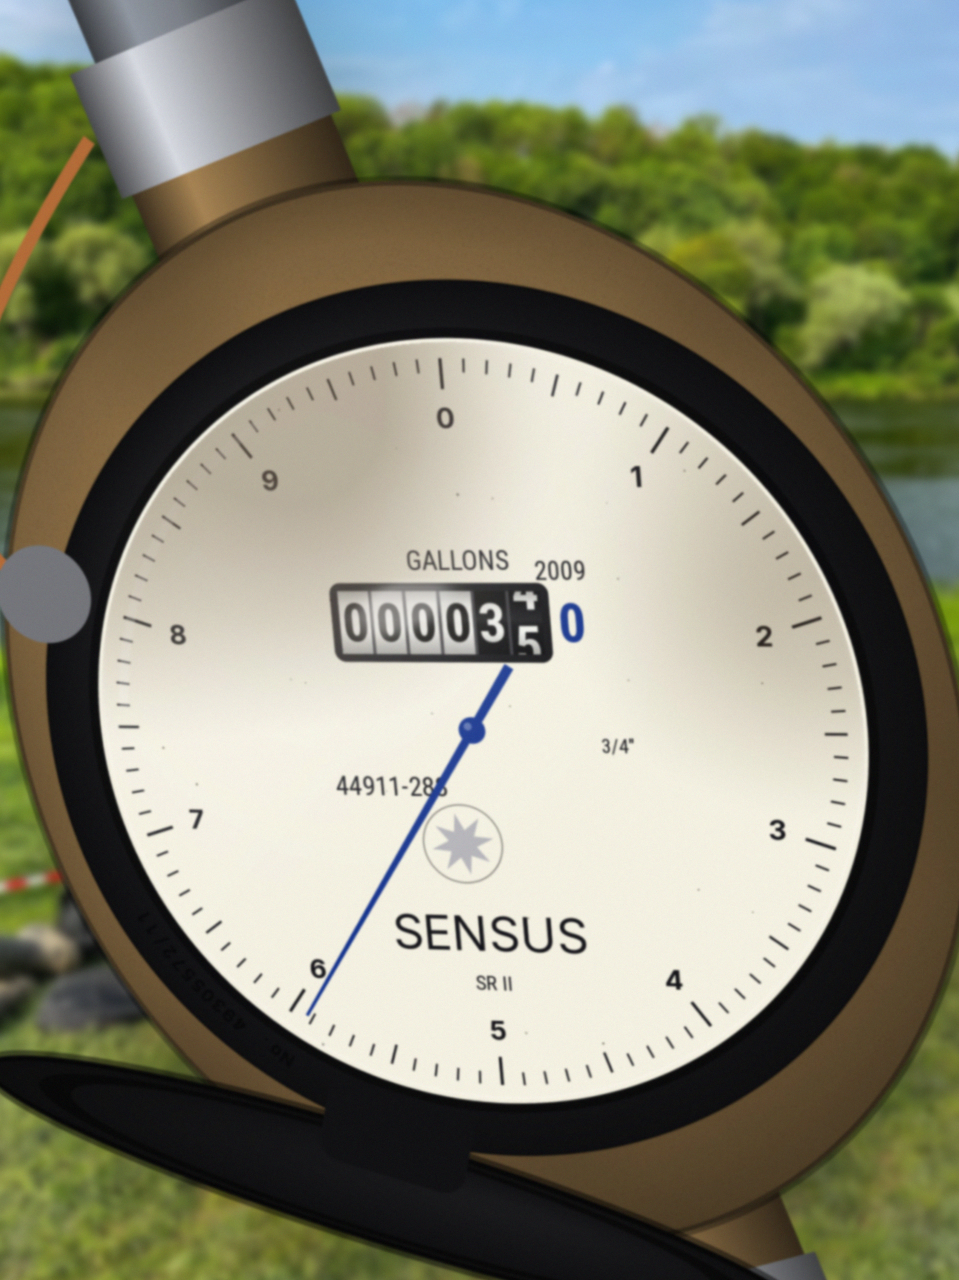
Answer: 345.9gal
